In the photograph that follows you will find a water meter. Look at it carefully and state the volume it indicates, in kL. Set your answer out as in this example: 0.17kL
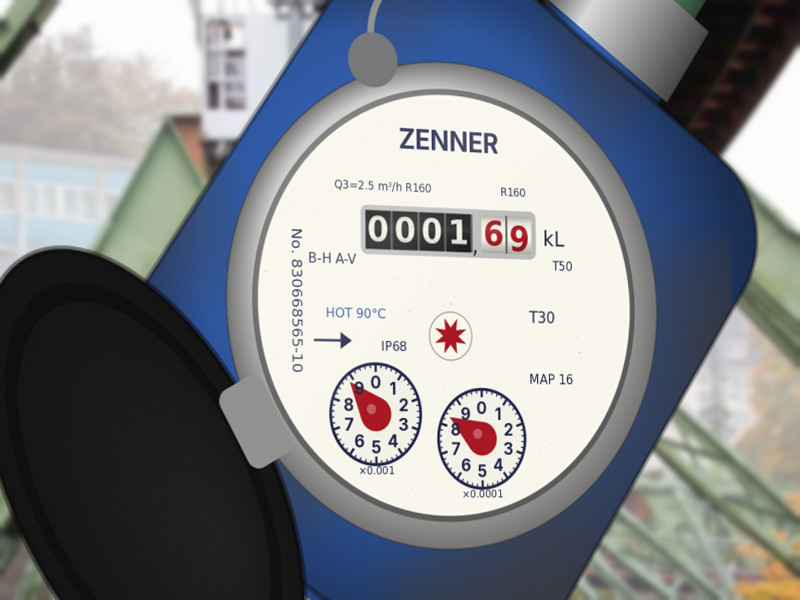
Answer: 1.6888kL
